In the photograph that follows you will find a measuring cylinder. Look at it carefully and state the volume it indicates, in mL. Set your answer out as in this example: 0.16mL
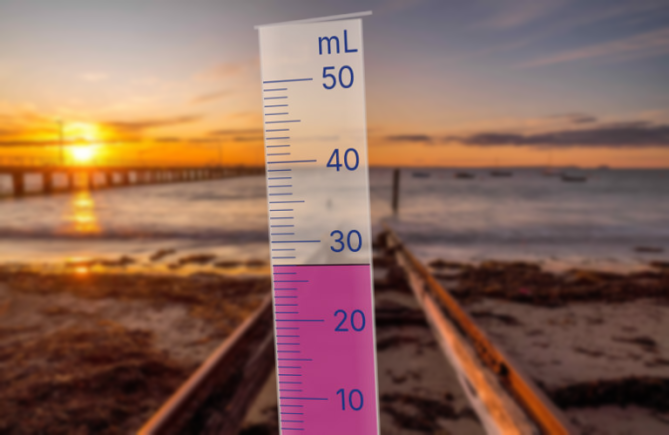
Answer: 27mL
